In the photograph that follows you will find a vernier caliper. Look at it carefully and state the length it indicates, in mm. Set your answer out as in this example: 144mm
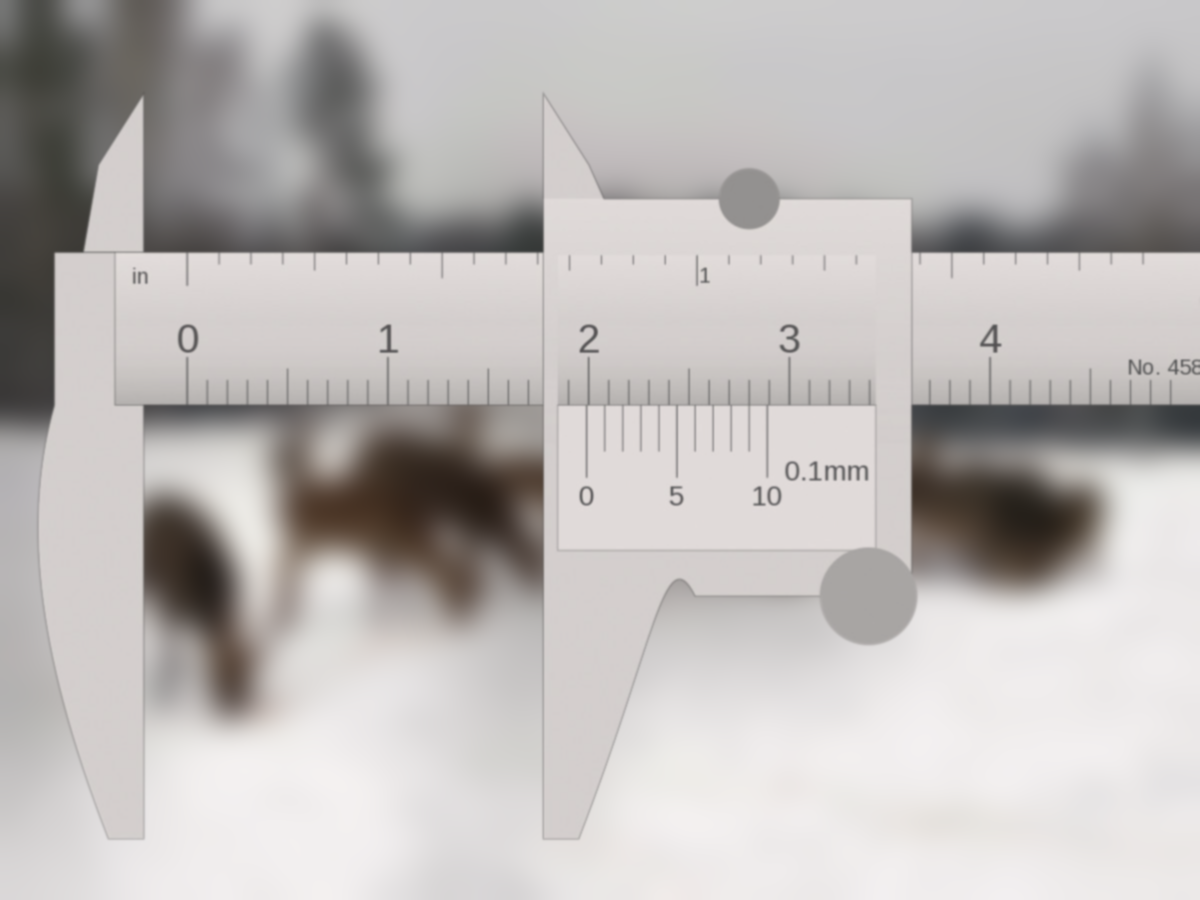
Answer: 19.9mm
